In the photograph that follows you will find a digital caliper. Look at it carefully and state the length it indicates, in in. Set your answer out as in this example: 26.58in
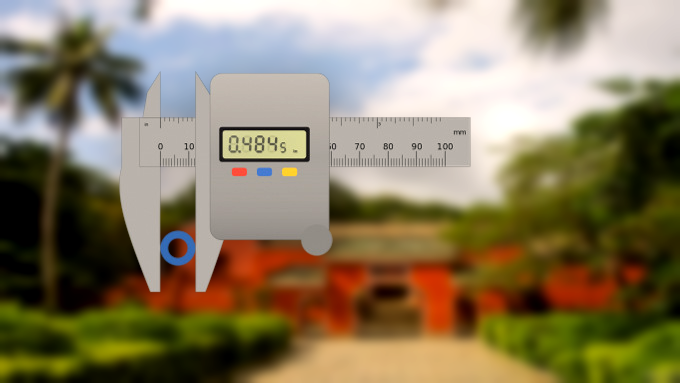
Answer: 0.4845in
